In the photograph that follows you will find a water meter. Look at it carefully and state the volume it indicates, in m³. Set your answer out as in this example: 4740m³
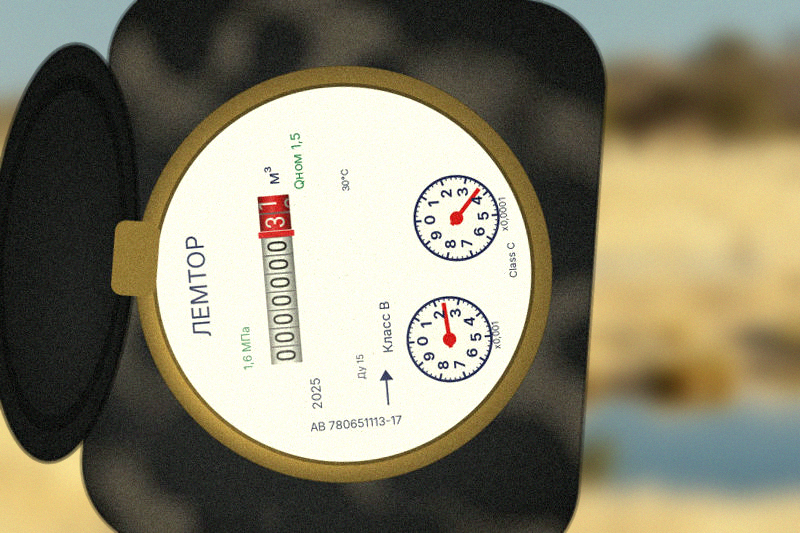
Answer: 0.3123m³
